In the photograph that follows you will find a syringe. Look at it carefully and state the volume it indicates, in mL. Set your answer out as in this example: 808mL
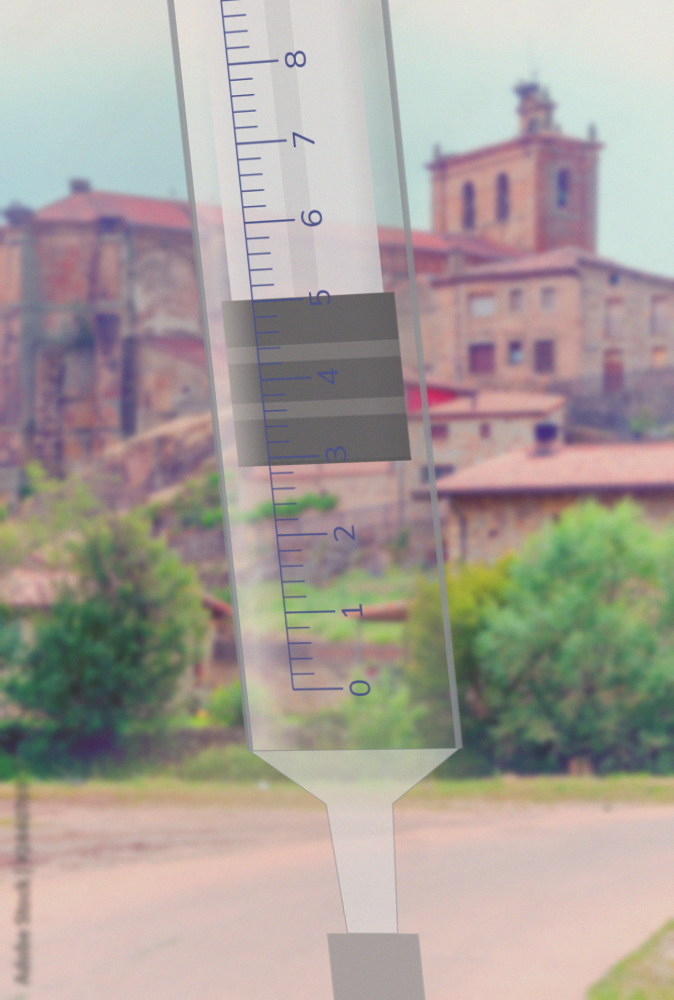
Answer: 2.9mL
